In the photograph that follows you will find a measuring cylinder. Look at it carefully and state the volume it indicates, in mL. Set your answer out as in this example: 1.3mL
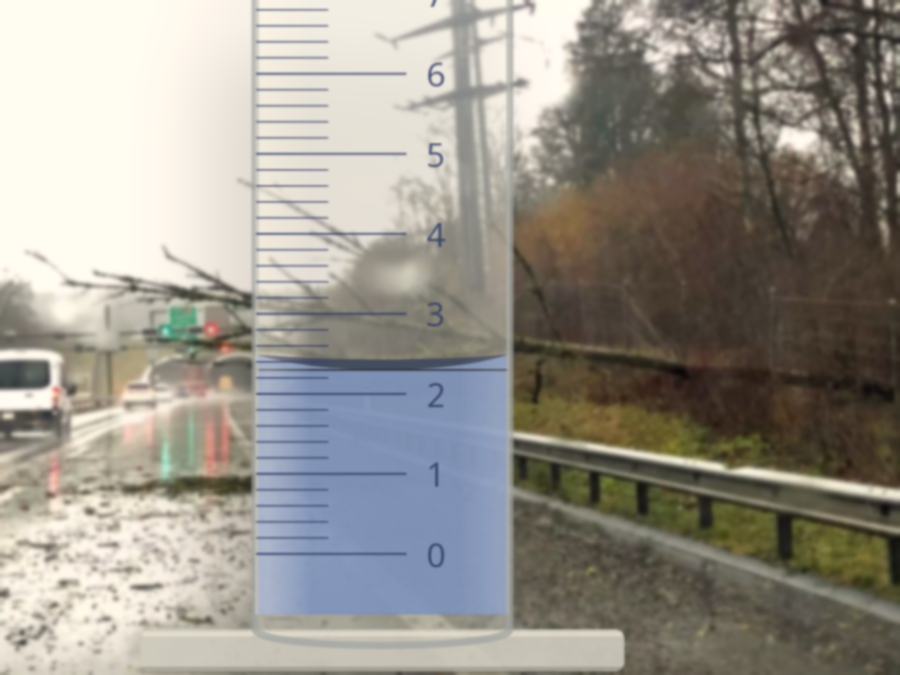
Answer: 2.3mL
